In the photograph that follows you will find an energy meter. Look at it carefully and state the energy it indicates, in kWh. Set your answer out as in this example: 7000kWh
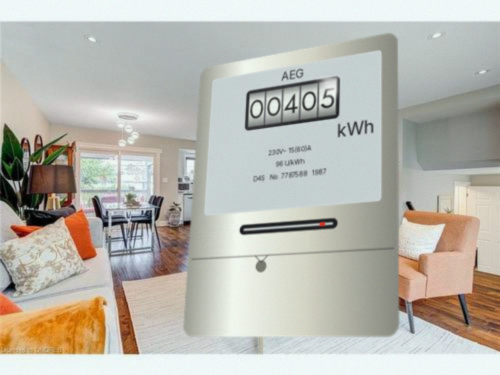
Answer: 405kWh
